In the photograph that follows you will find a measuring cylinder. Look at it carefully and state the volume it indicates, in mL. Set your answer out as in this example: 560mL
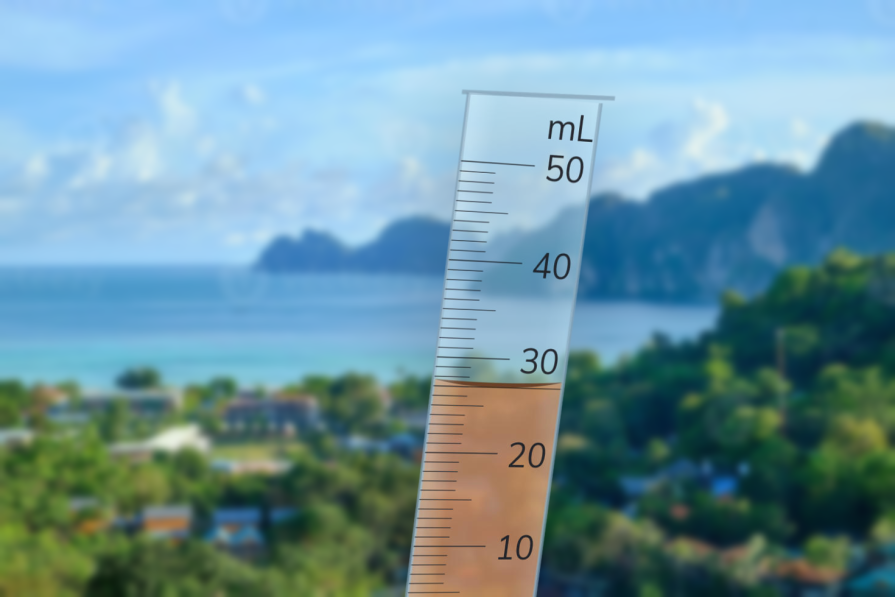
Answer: 27mL
